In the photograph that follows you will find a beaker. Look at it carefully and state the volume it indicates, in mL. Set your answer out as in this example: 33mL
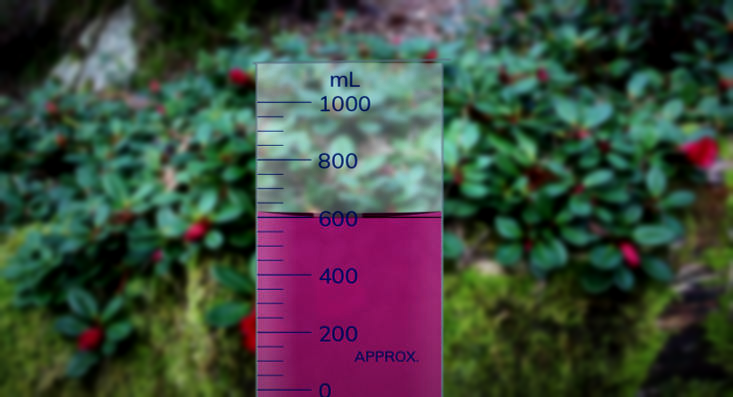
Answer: 600mL
